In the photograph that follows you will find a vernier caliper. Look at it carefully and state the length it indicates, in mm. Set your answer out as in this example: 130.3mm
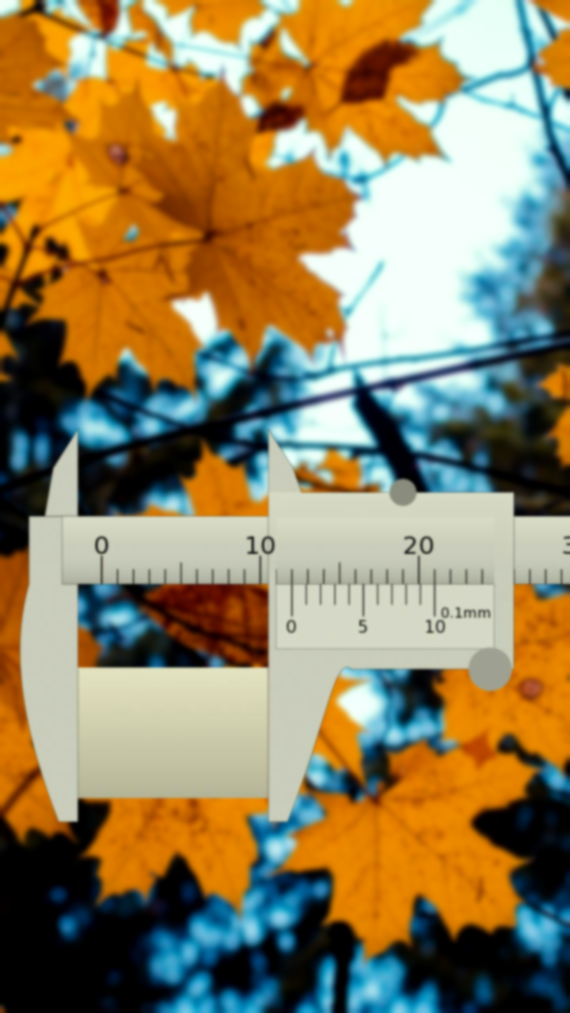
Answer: 12.0mm
